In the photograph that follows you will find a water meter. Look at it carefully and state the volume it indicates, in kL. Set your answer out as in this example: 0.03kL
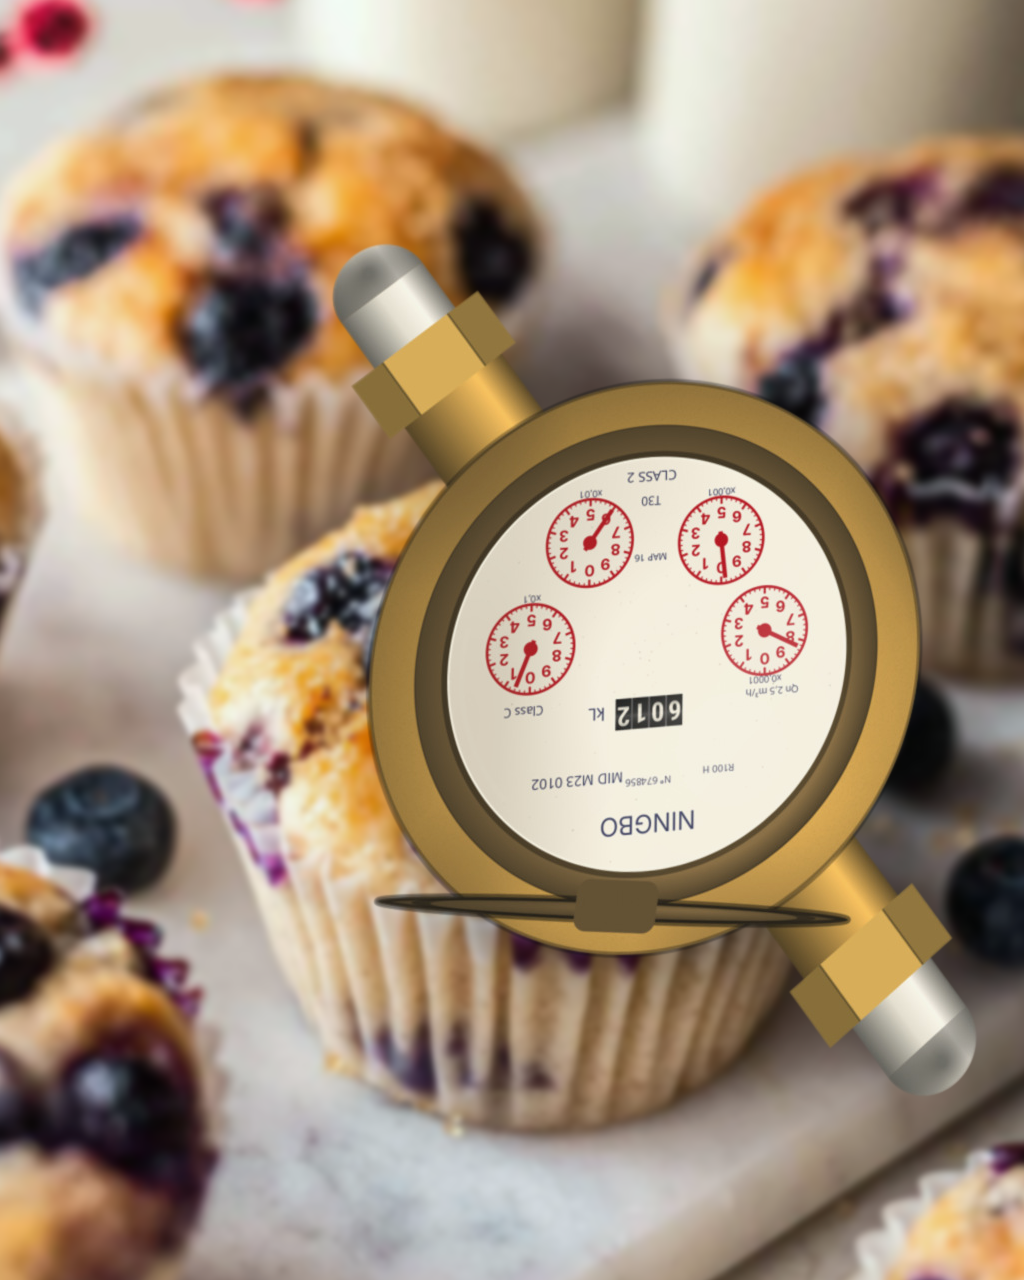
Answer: 6012.0598kL
